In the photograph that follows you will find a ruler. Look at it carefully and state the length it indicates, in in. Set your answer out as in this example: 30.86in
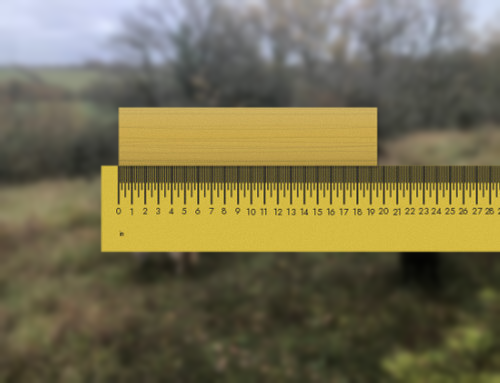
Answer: 19.5in
